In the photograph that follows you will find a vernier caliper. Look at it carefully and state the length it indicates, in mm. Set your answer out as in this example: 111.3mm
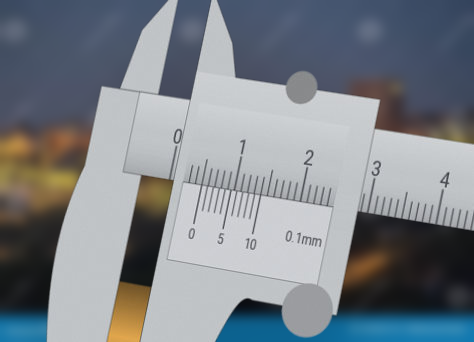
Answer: 5.0mm
